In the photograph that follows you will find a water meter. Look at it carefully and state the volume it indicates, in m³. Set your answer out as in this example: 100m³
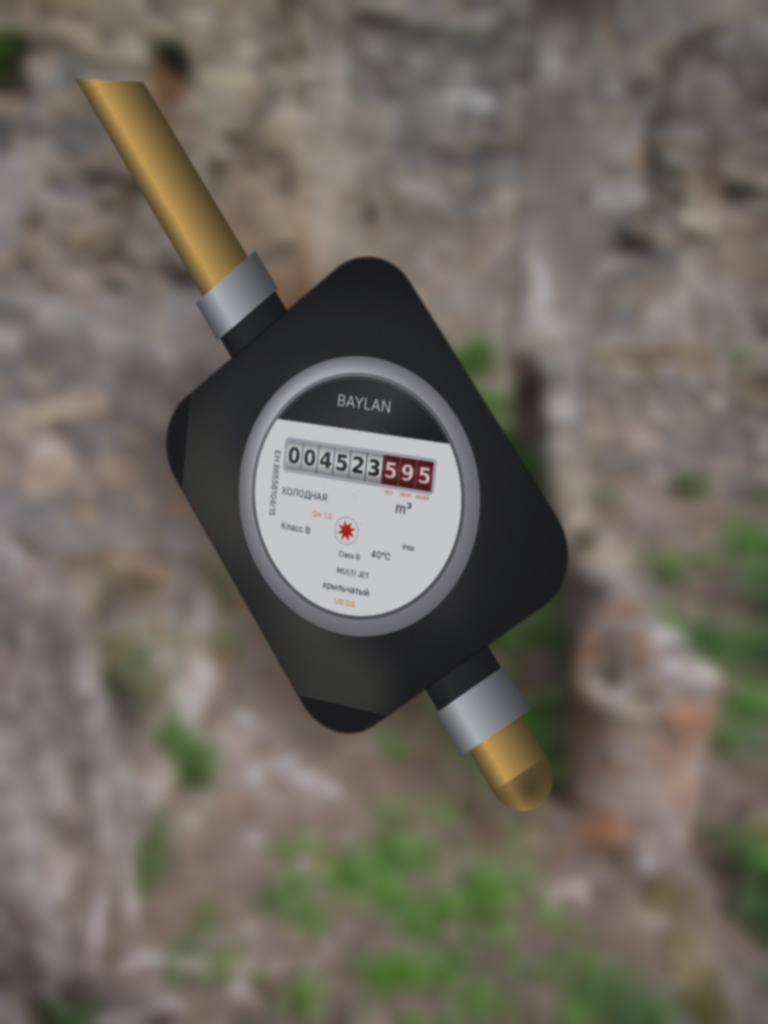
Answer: 4523.595m³
